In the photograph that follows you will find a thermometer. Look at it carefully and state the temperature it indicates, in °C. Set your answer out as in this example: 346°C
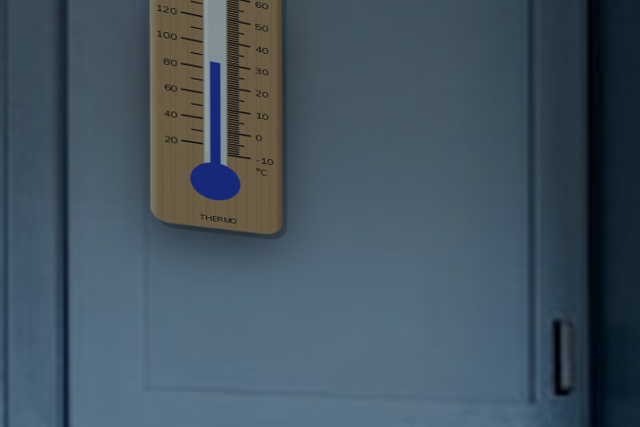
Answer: 30°C
